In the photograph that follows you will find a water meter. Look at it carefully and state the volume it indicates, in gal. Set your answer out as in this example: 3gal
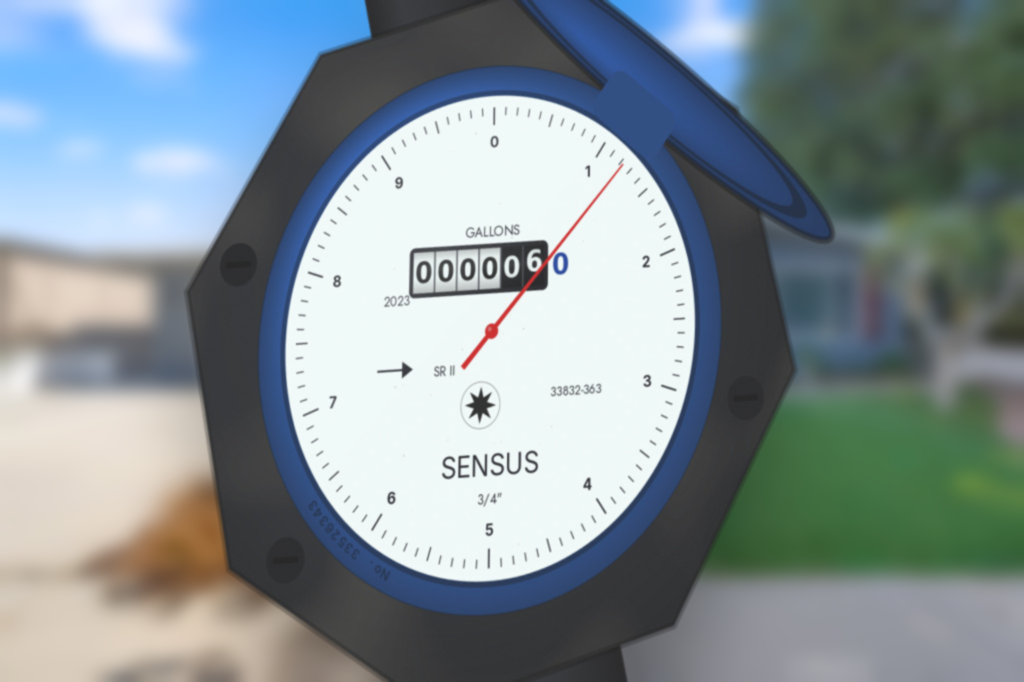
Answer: 61.2gal
